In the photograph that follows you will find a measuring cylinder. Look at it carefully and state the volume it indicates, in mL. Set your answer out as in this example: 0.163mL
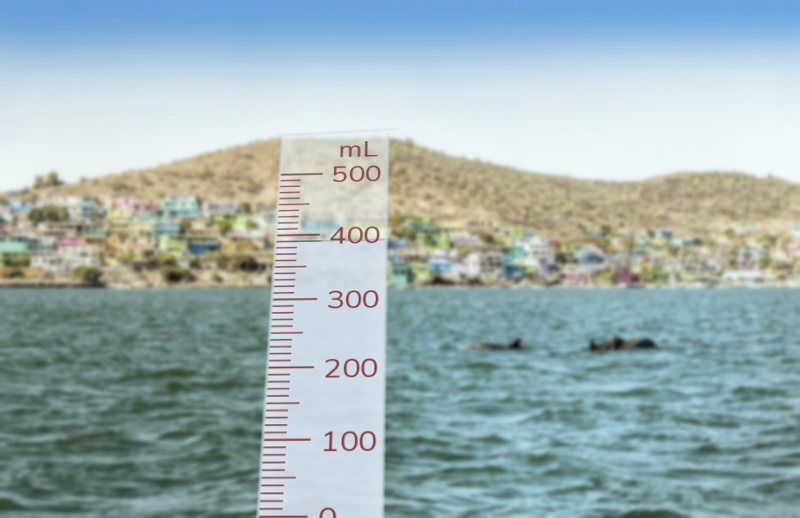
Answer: 390mL
